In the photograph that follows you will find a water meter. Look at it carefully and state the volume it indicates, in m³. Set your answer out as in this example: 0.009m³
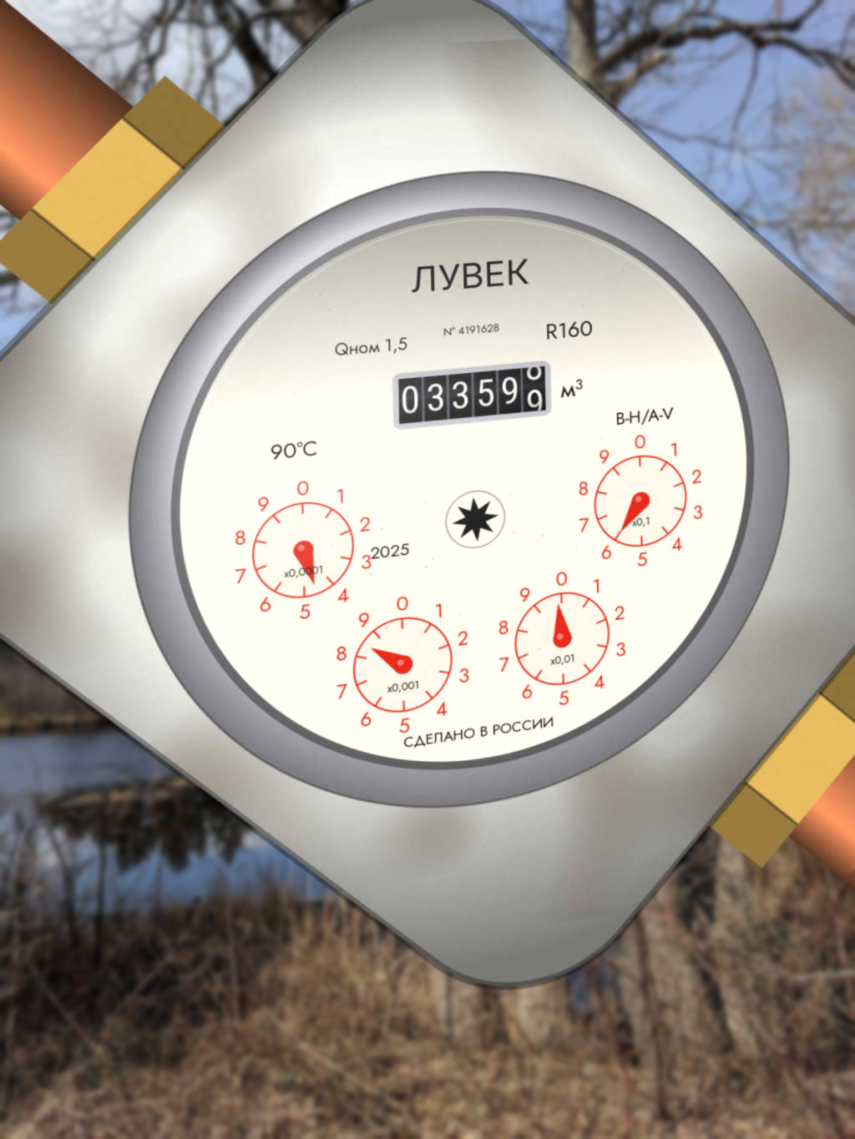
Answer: 33598.5984m³
